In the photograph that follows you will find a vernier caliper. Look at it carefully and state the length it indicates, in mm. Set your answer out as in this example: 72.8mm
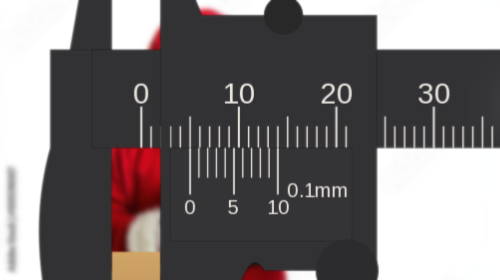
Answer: 5.0mm
